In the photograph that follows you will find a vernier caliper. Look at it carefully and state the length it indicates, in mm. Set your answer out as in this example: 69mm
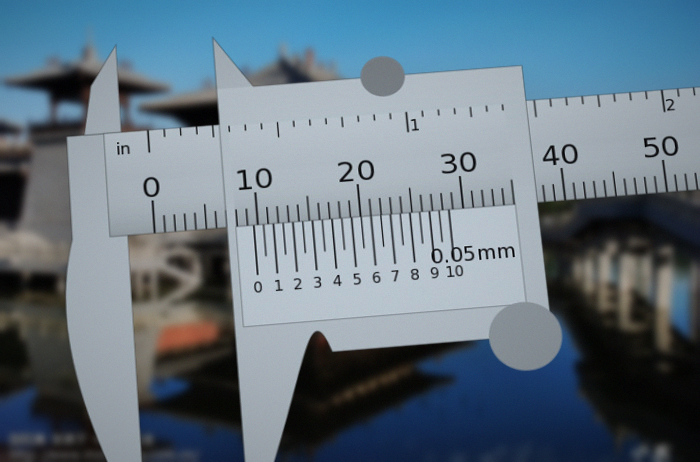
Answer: 9.6mm
